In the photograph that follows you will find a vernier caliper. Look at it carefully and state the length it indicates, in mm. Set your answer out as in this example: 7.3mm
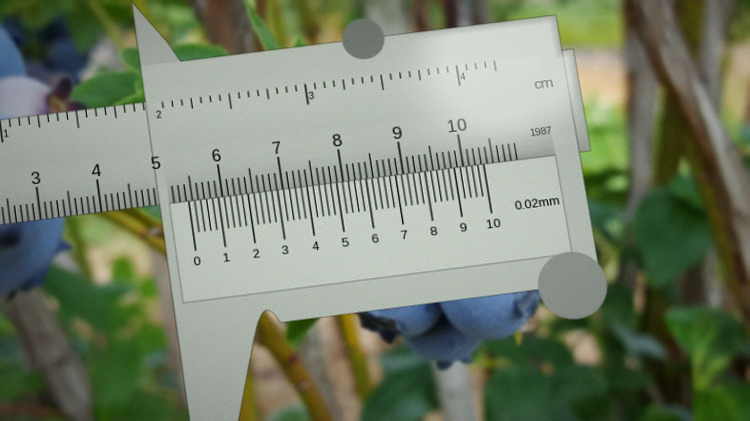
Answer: 54.4mm
